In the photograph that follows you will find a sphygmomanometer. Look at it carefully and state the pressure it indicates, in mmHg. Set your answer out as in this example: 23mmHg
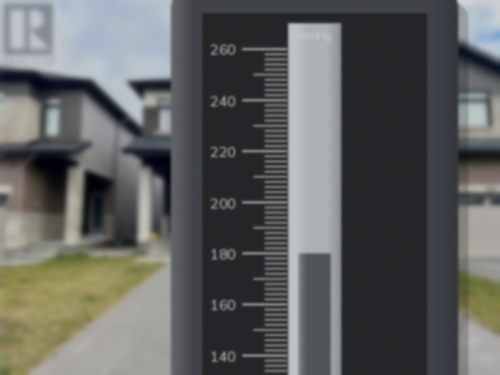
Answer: 180mmHg
